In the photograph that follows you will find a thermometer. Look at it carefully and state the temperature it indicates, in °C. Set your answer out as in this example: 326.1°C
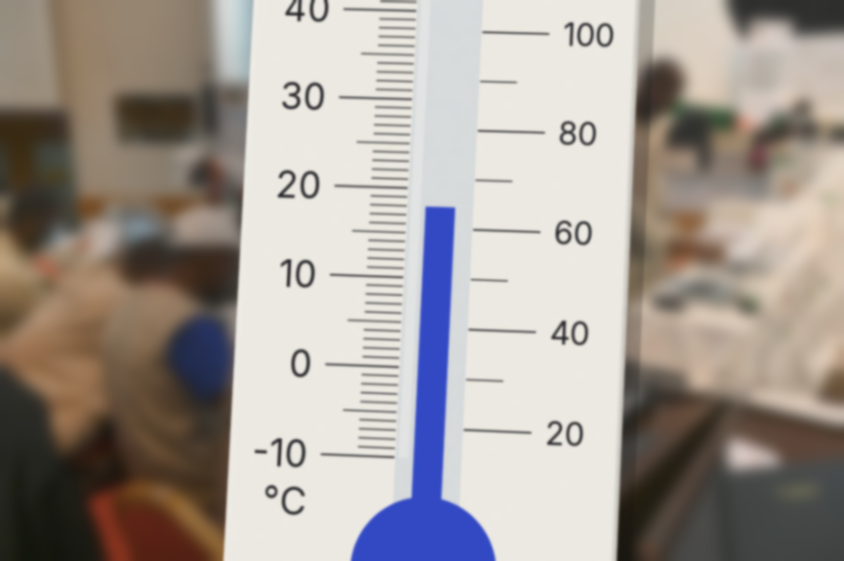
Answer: 18°C
